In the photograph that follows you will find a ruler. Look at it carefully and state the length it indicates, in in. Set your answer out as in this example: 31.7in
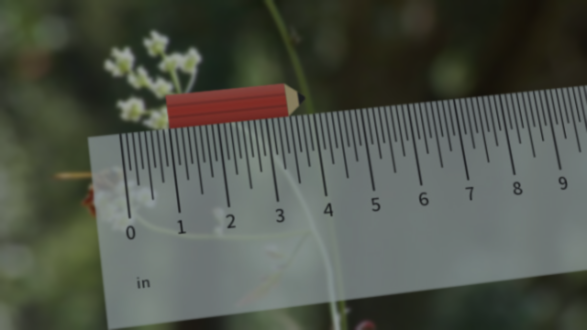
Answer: 2.875in
